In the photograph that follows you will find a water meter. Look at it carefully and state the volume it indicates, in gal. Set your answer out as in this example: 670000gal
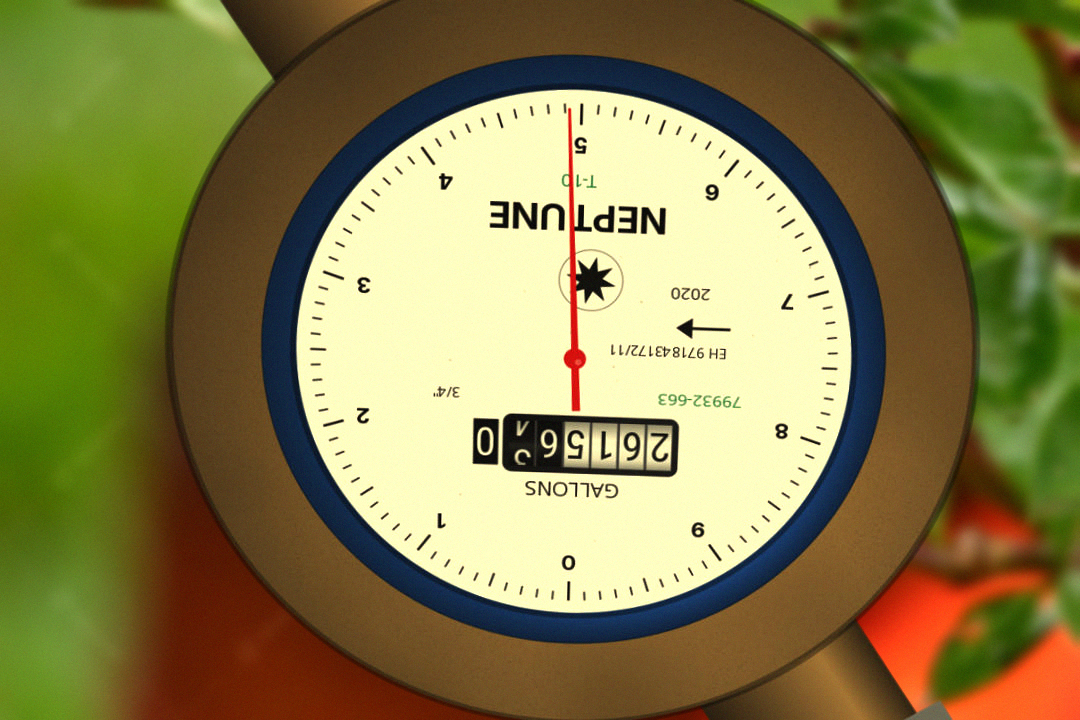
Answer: 2615634.9gal
